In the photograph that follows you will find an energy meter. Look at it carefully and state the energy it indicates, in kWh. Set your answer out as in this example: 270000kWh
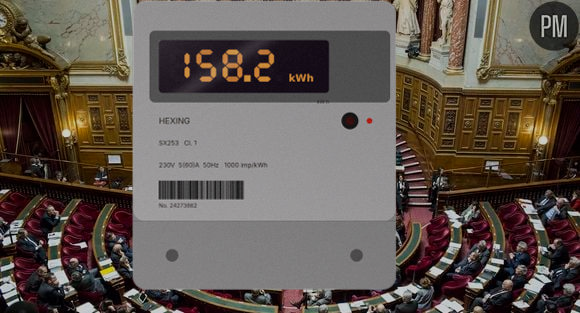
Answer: 158.2kWh
